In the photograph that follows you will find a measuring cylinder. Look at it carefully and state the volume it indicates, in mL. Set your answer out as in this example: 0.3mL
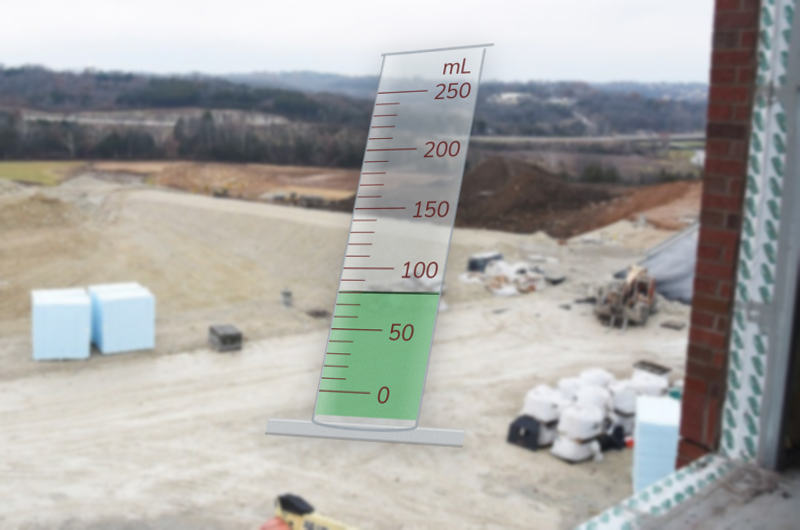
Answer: 80mL
